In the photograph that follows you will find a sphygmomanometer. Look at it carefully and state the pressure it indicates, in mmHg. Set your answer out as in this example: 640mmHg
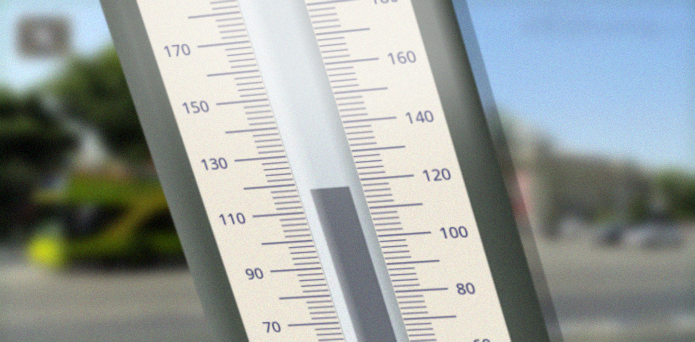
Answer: 118mmHg
